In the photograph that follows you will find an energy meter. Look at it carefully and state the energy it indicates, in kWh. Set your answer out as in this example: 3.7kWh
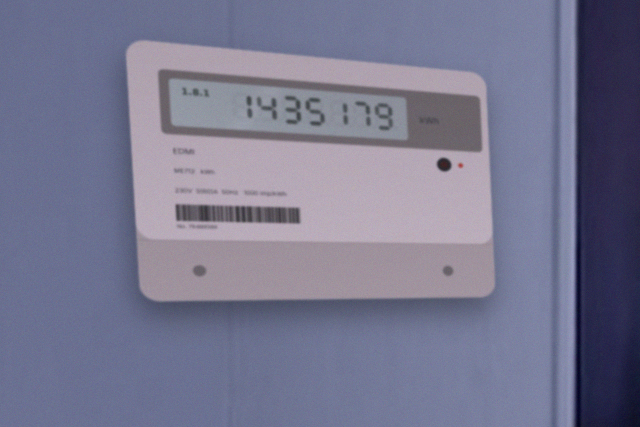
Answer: 1435179kWh
